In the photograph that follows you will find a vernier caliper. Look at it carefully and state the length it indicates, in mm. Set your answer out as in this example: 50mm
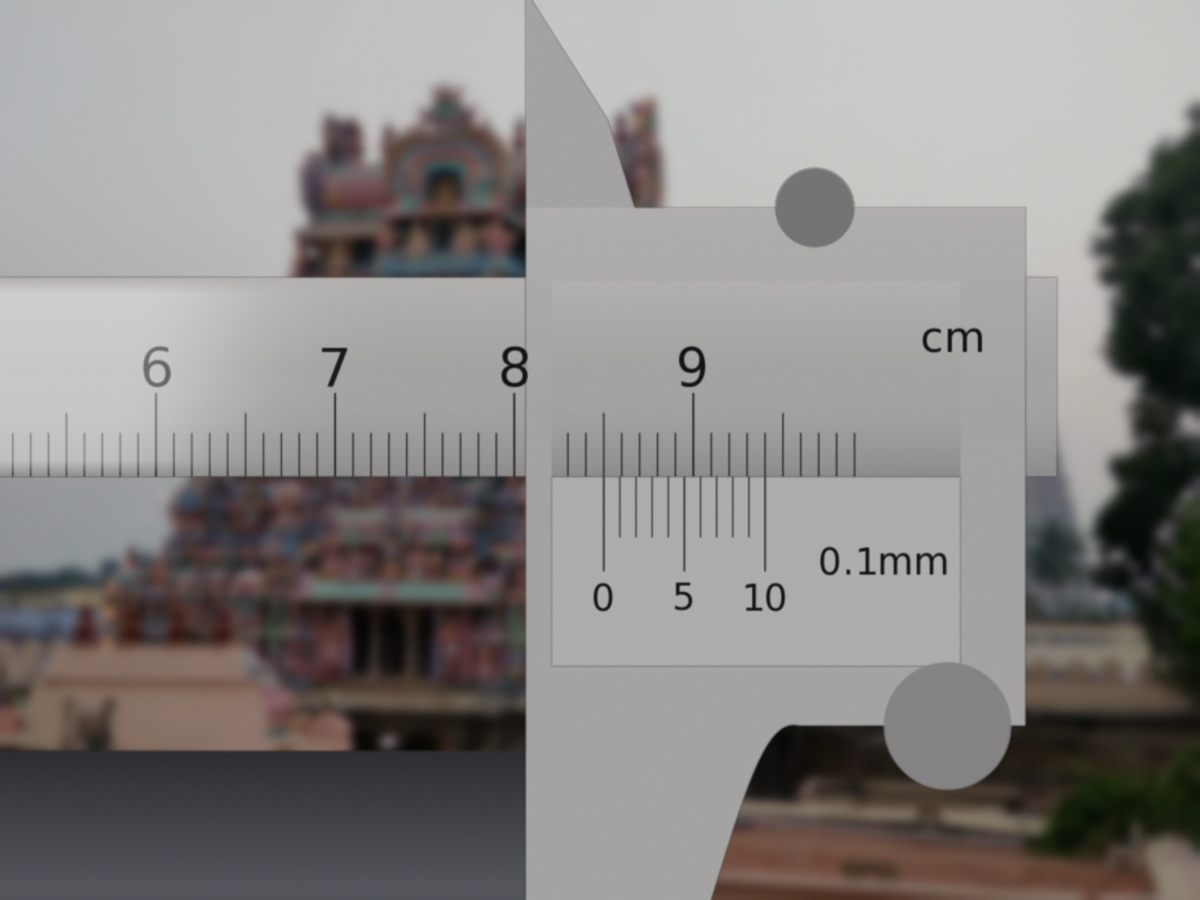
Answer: 85.0mm
